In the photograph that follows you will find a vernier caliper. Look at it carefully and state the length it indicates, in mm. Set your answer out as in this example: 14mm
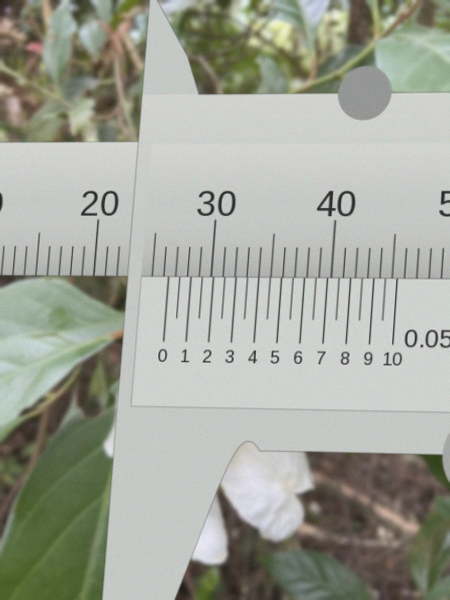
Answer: 26.4mm
